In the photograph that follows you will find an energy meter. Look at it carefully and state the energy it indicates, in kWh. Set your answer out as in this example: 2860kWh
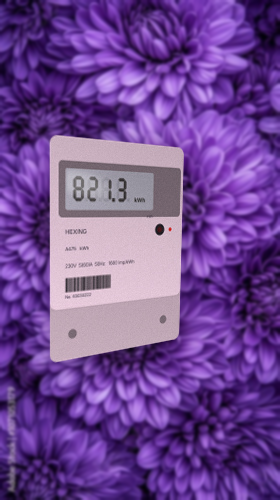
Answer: 821.3kWh
